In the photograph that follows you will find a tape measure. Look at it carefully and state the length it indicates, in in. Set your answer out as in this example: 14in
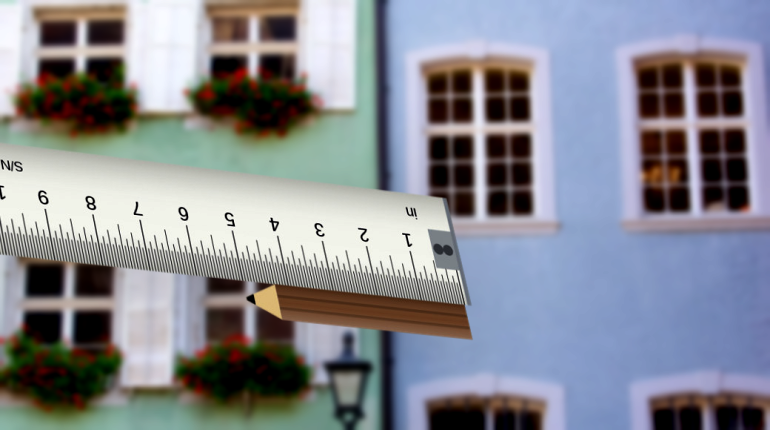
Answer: 5in
